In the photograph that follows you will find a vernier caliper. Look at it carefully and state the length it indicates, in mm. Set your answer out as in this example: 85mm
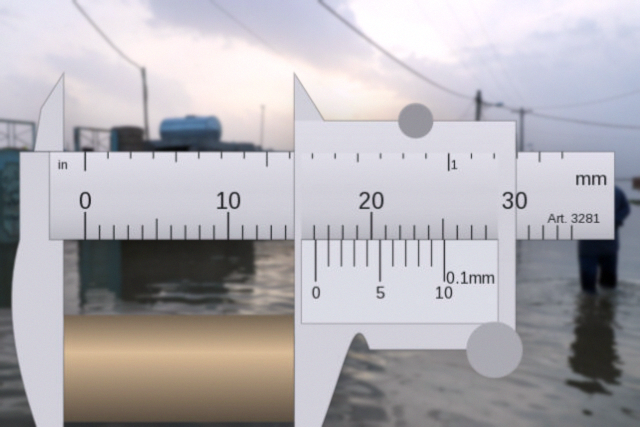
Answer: 16.1mm
